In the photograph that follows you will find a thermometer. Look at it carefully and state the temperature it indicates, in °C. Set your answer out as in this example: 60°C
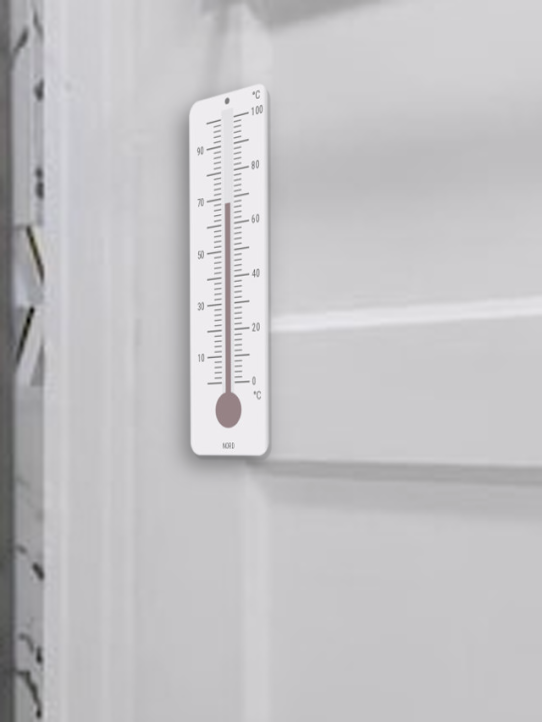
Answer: 68°C
